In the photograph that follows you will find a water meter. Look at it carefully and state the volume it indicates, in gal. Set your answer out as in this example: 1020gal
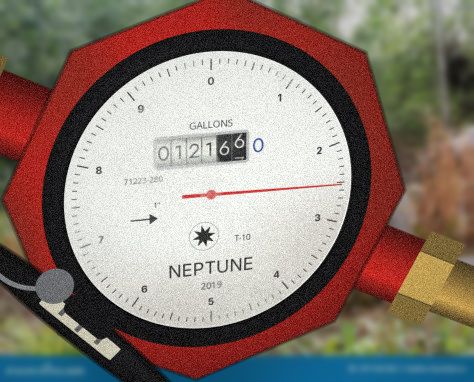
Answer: 121662.5gal
